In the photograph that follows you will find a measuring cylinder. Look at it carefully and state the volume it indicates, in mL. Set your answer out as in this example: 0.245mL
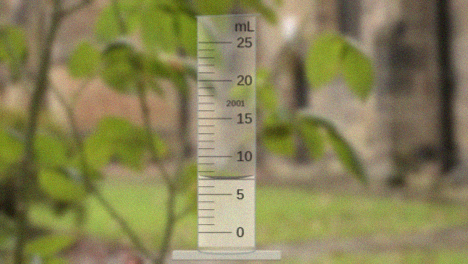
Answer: 7mL
